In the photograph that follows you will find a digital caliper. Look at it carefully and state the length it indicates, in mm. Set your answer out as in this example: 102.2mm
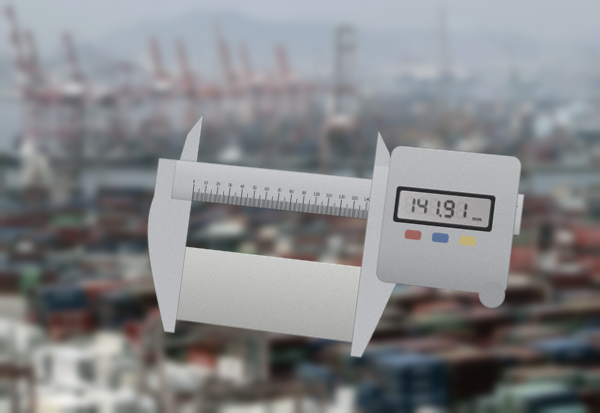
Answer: 141.91mm
